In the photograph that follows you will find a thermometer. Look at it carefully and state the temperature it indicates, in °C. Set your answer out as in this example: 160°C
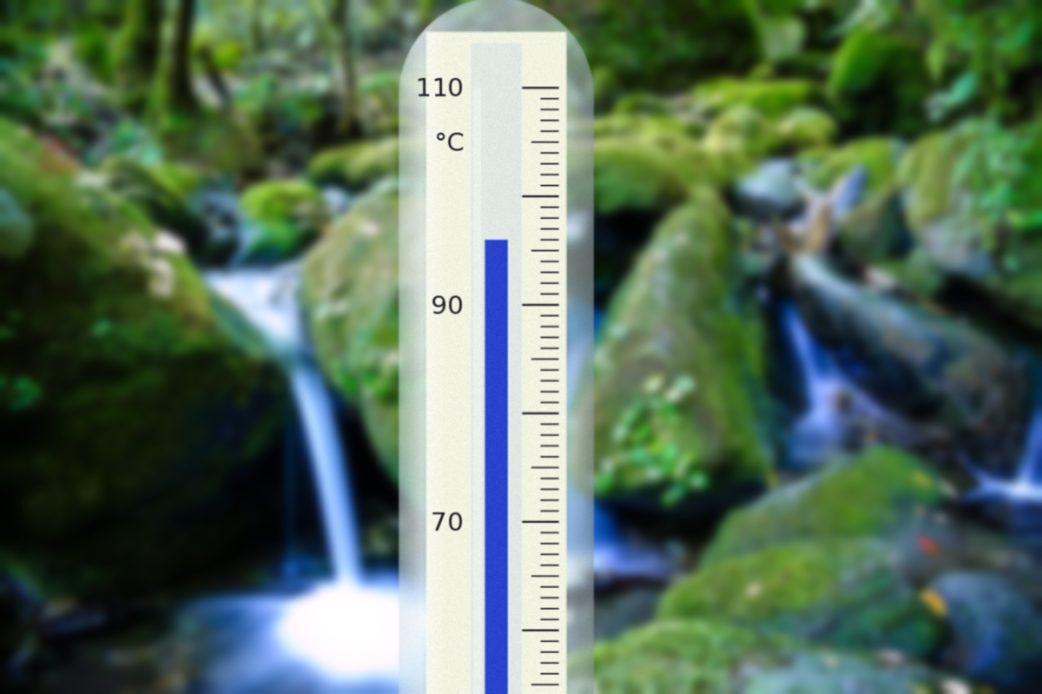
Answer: 96°C
